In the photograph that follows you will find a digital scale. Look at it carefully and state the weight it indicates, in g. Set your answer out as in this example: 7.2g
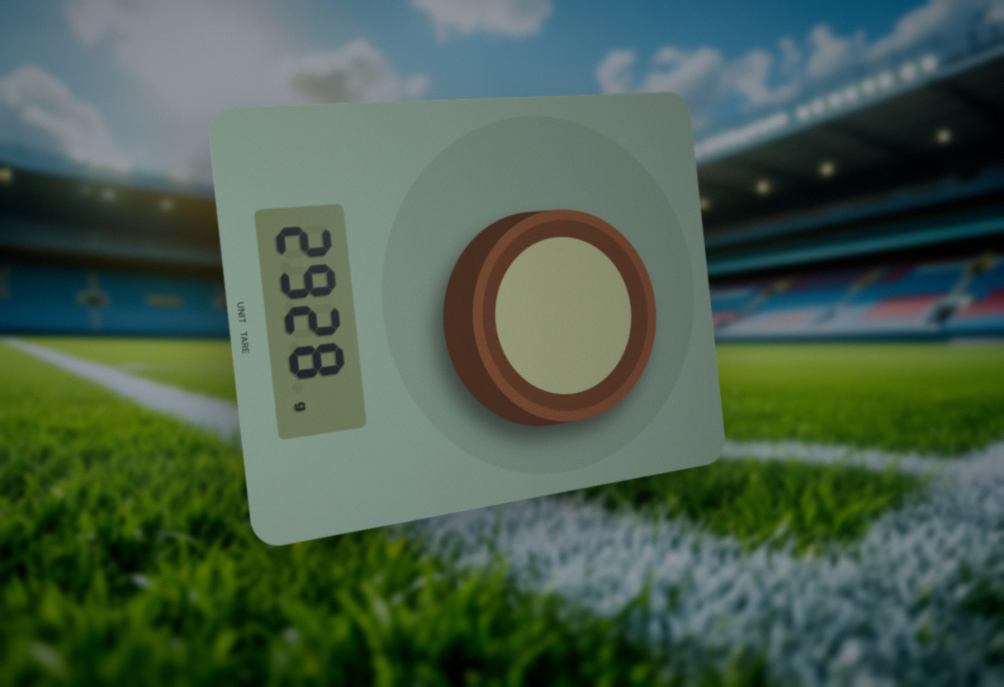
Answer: 2928g
